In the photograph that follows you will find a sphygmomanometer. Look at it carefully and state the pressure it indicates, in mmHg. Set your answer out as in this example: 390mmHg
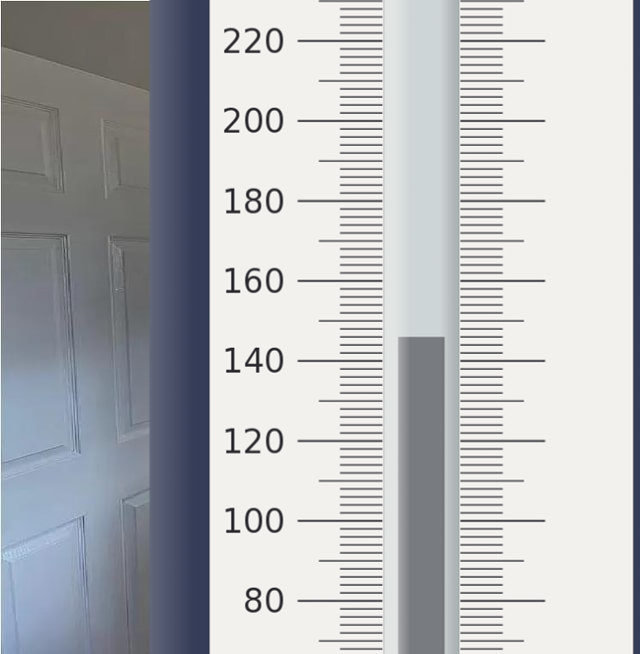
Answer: 146mmHg
